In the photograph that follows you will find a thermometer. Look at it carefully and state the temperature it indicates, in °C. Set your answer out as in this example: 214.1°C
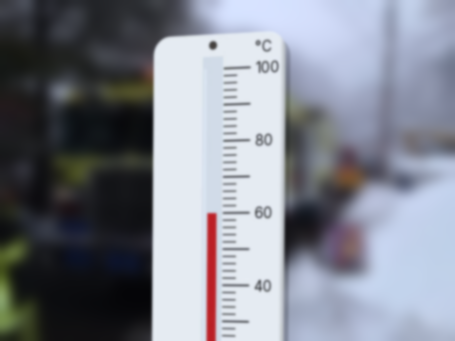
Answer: 60°C
